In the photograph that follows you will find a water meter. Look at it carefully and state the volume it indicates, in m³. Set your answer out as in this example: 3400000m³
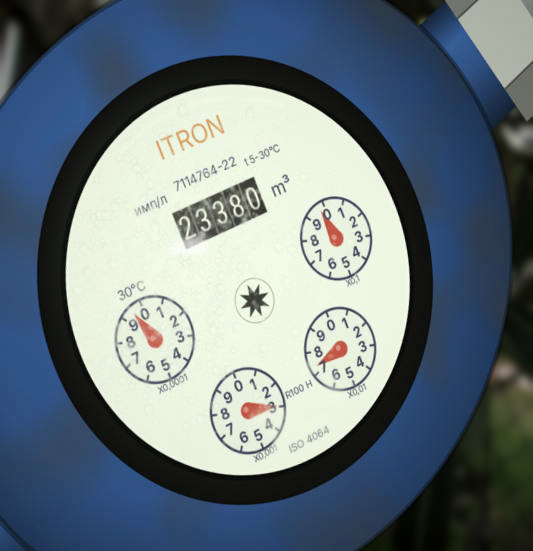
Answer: 23379.9729m³
